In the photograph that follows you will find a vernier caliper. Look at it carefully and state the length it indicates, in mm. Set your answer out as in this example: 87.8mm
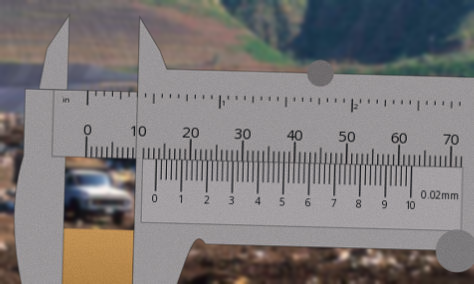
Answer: 13.5mm
